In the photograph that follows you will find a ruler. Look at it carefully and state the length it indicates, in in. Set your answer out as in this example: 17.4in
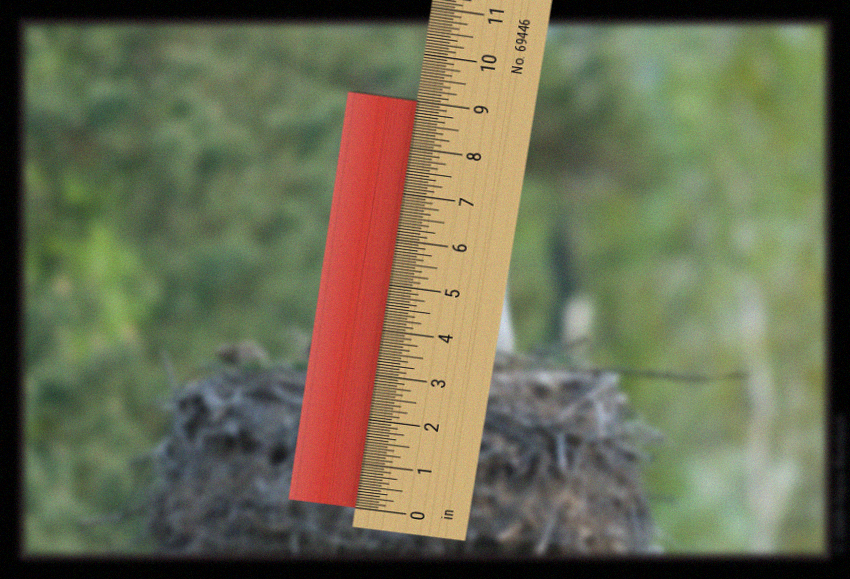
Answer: 9in
